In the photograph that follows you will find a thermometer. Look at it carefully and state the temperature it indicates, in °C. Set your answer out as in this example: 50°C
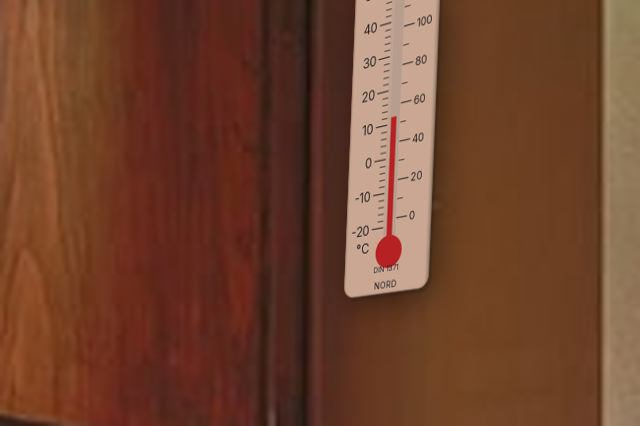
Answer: 12°C
